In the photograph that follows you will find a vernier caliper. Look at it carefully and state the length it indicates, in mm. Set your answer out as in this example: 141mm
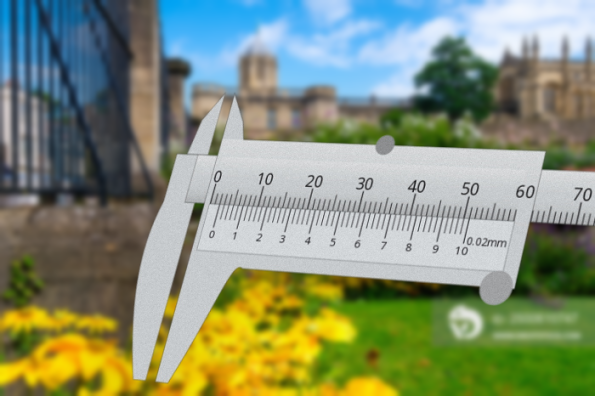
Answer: 2.0mm
